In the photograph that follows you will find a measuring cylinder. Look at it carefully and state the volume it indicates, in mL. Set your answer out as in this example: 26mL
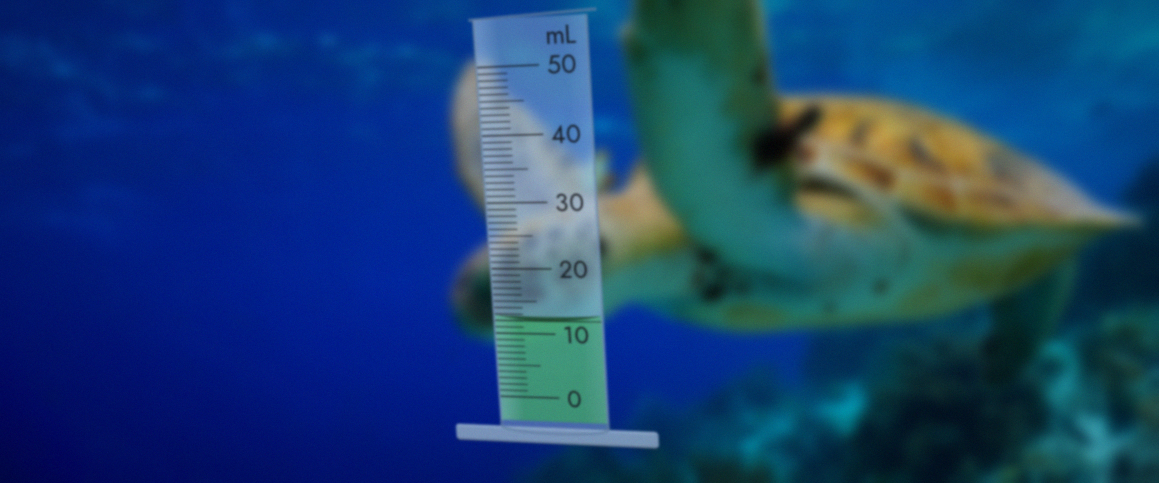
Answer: 12mL
